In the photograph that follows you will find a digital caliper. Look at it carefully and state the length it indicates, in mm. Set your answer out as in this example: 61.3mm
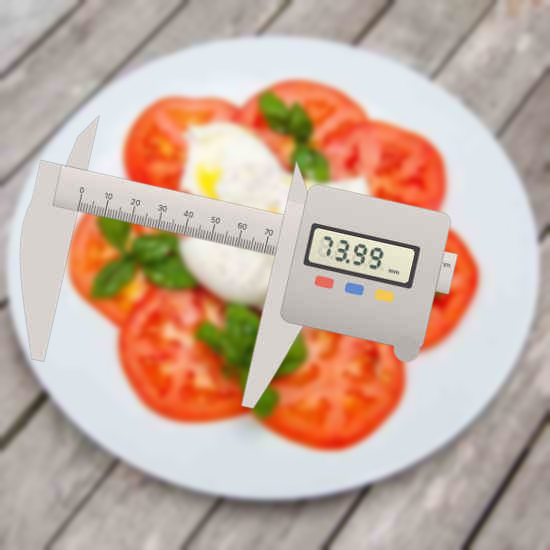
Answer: 73.99mm
